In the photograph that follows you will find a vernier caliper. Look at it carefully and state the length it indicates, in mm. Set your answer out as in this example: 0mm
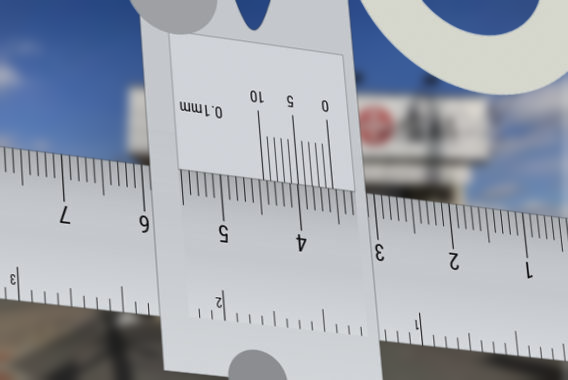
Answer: 35.4mm
